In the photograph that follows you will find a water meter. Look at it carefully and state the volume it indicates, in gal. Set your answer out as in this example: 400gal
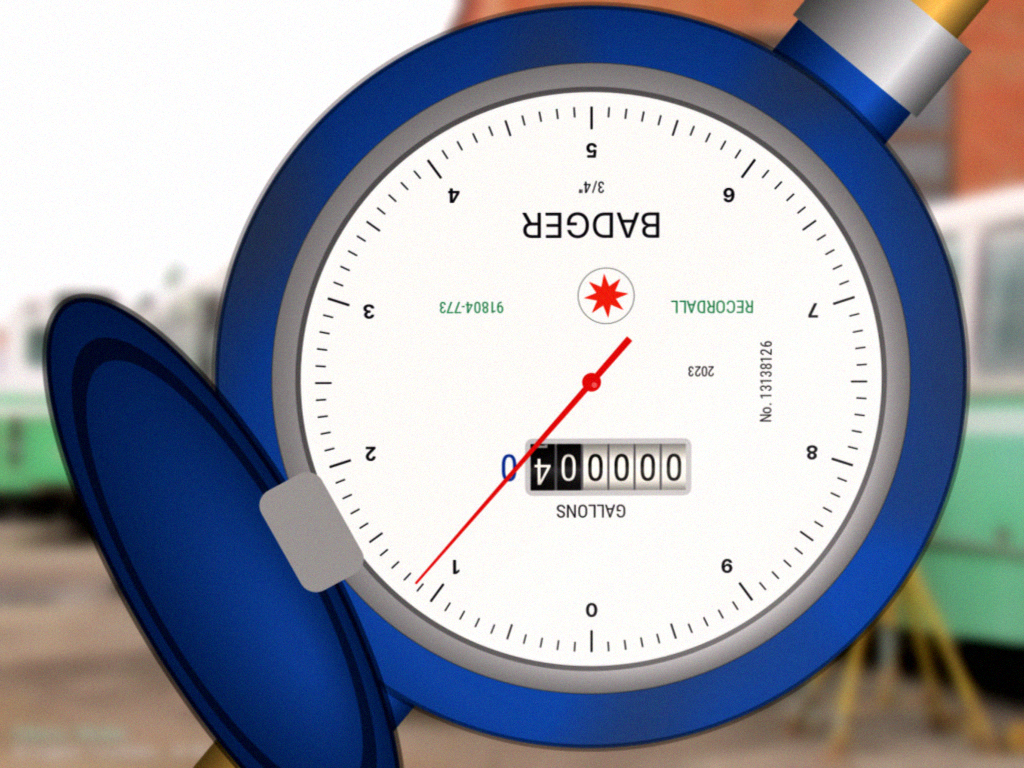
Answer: 41.1gal
